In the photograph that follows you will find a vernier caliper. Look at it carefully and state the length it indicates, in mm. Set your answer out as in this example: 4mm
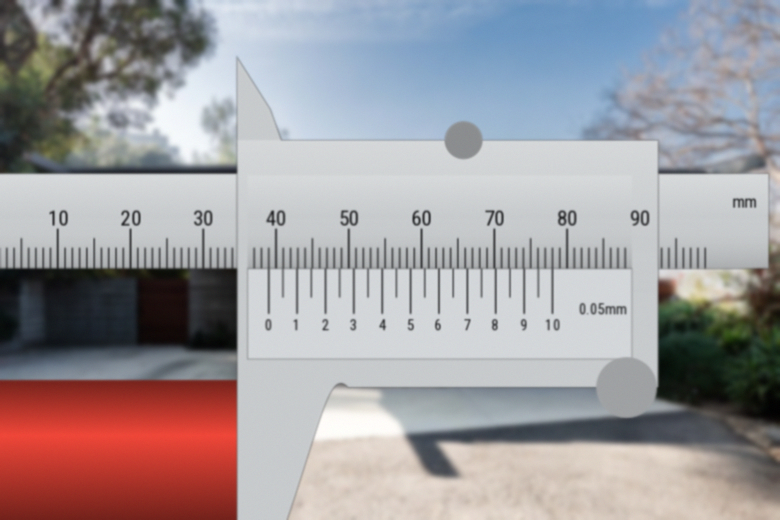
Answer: 39.0mm
